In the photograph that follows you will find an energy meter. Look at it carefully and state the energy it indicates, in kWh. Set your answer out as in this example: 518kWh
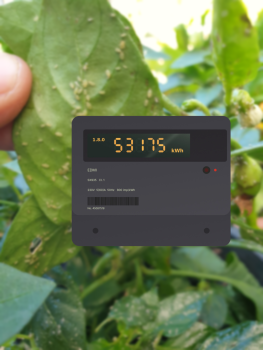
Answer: 53175kWh
